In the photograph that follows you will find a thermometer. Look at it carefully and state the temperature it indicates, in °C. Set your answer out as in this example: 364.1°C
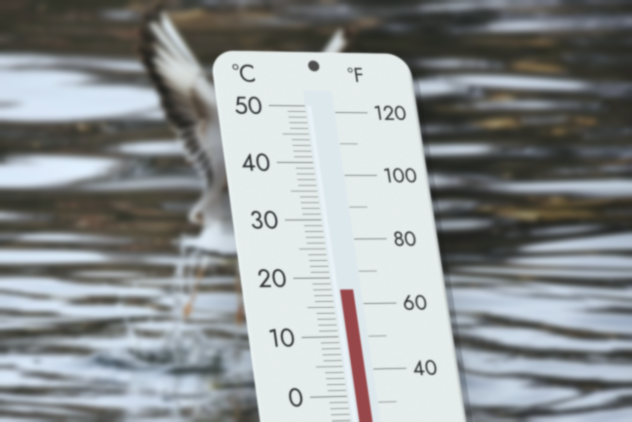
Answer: 18°C
